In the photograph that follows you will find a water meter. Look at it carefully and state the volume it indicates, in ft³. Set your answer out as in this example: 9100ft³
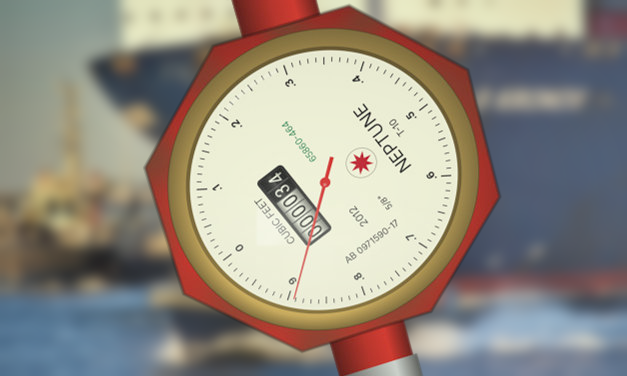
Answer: 33.89ft³
